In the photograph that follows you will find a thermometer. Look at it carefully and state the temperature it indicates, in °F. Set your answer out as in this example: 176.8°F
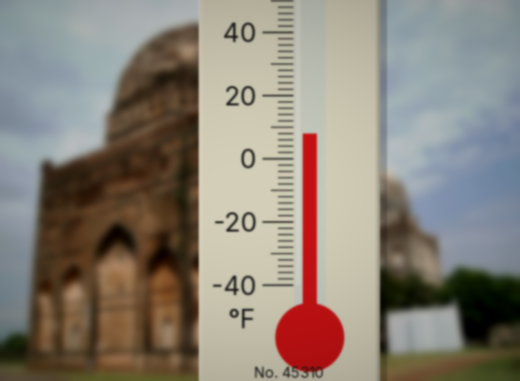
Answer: 8°F
